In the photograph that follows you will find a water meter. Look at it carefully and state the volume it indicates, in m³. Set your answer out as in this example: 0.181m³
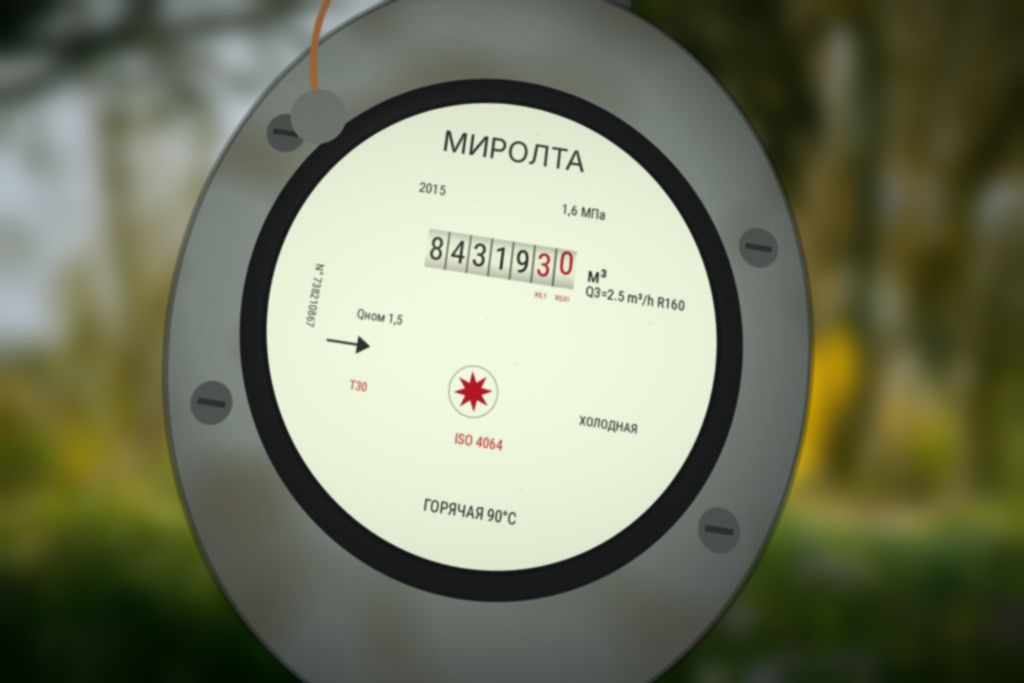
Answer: 84319.30m³
